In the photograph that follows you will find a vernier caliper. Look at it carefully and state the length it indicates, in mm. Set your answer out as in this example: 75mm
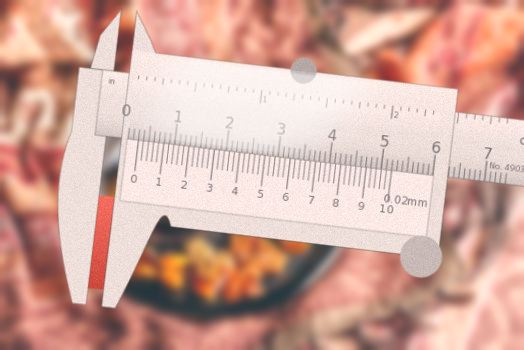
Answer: 3.0mm
